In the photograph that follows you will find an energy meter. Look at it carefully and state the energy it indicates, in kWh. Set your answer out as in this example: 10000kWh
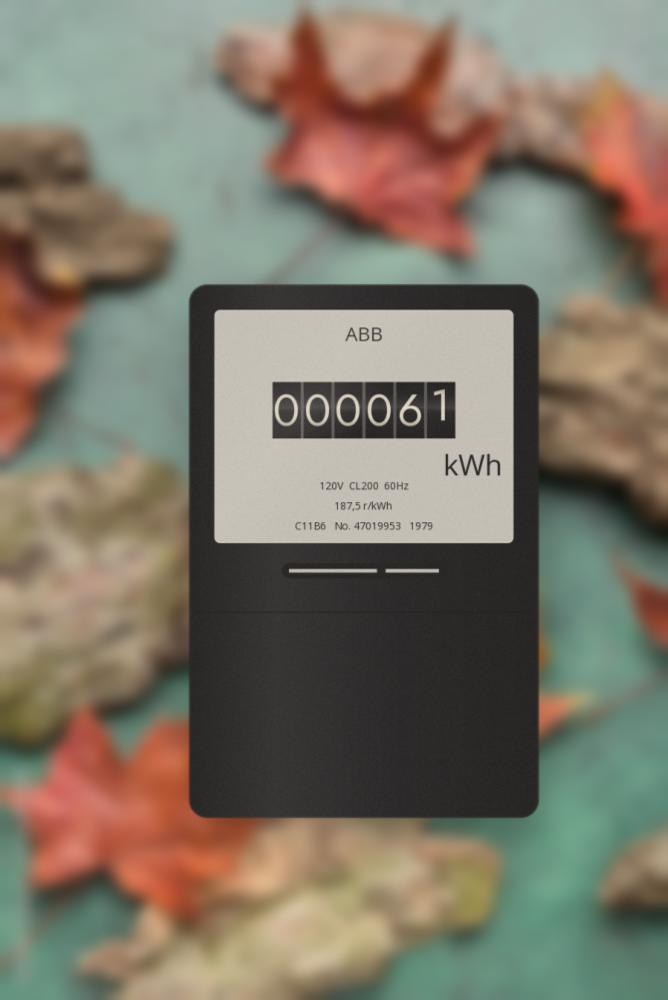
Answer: 61kWh
